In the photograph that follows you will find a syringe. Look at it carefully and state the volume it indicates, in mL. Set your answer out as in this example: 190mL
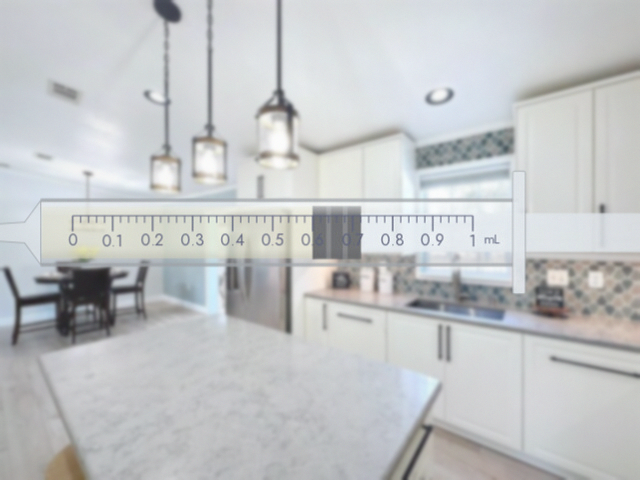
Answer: 0.6mL
